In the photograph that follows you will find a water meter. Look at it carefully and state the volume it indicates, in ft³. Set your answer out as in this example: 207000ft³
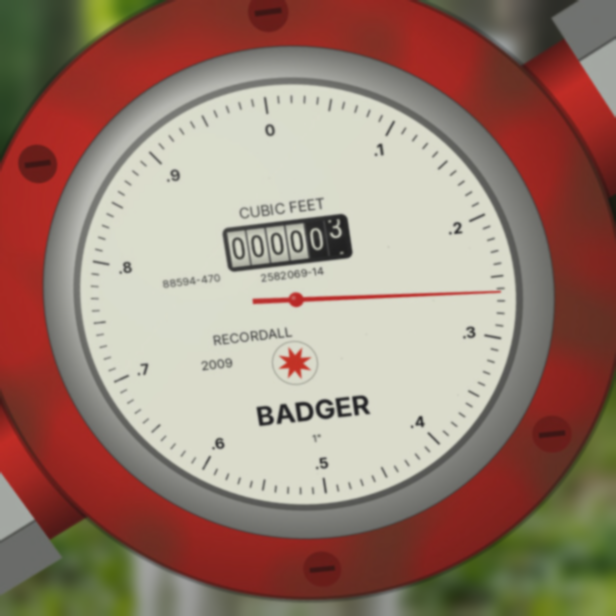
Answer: 3.26ft³
